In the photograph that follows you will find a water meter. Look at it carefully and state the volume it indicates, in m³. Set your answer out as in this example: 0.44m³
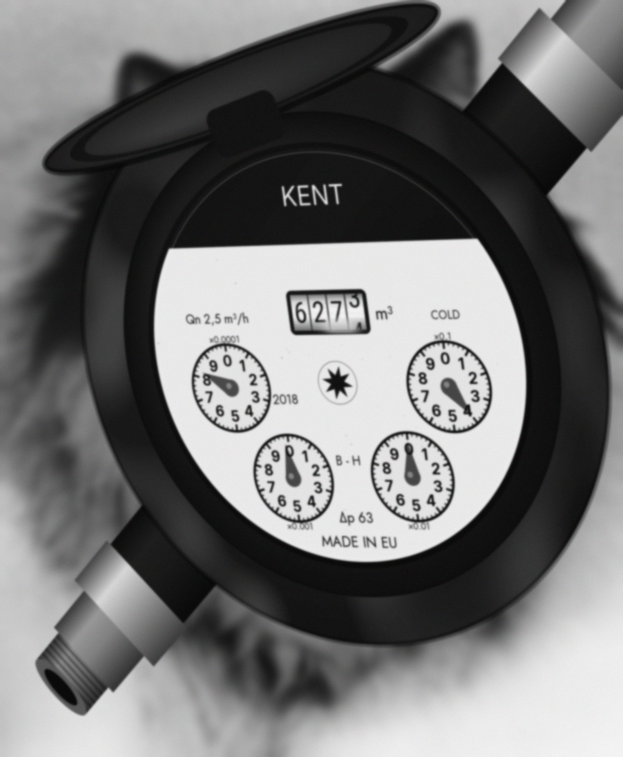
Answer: 6273.3998m³
